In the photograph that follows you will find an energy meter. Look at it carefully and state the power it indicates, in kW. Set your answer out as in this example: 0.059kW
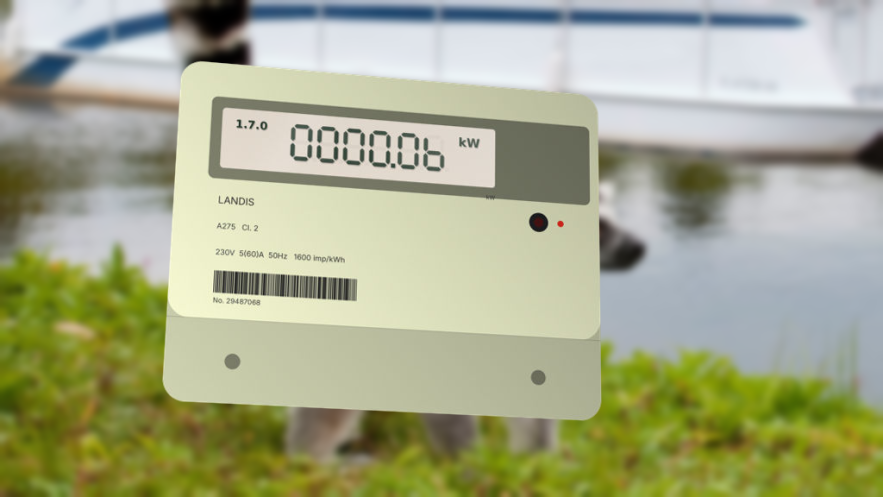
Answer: 0.06kW
